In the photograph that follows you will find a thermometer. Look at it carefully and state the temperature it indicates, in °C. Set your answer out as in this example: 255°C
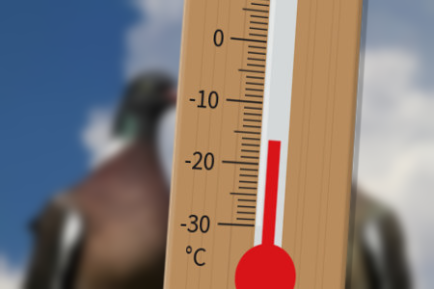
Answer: -16°C
